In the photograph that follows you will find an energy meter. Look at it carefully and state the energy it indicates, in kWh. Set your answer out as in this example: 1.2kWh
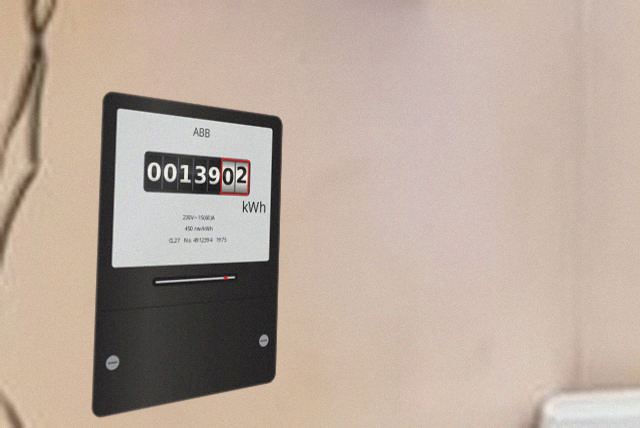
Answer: 139.02kWh
